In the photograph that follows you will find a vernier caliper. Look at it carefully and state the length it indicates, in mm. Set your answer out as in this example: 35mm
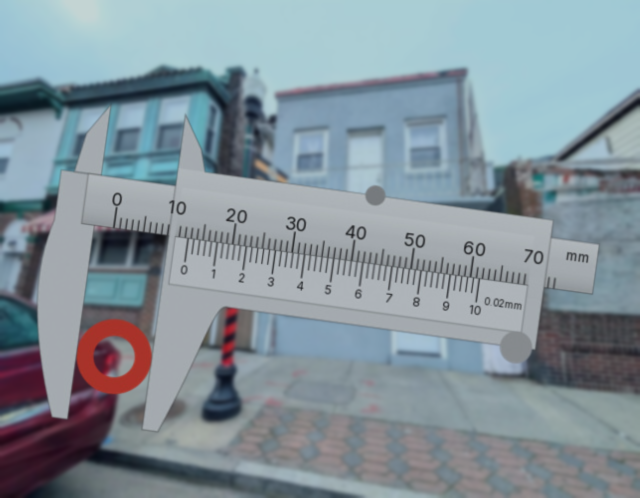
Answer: 12.5mm
